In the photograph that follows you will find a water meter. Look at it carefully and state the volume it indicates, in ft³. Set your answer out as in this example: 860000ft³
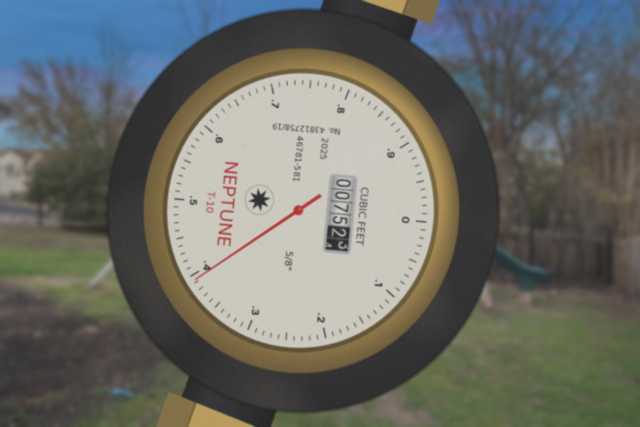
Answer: 7523.39ft³
